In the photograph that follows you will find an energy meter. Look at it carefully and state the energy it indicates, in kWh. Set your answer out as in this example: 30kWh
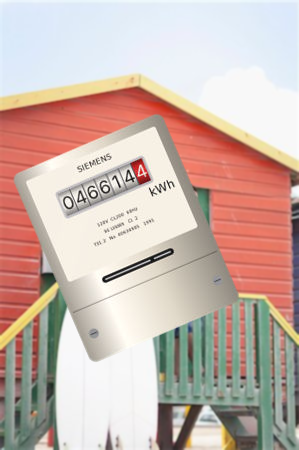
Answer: 46614.4kWh
